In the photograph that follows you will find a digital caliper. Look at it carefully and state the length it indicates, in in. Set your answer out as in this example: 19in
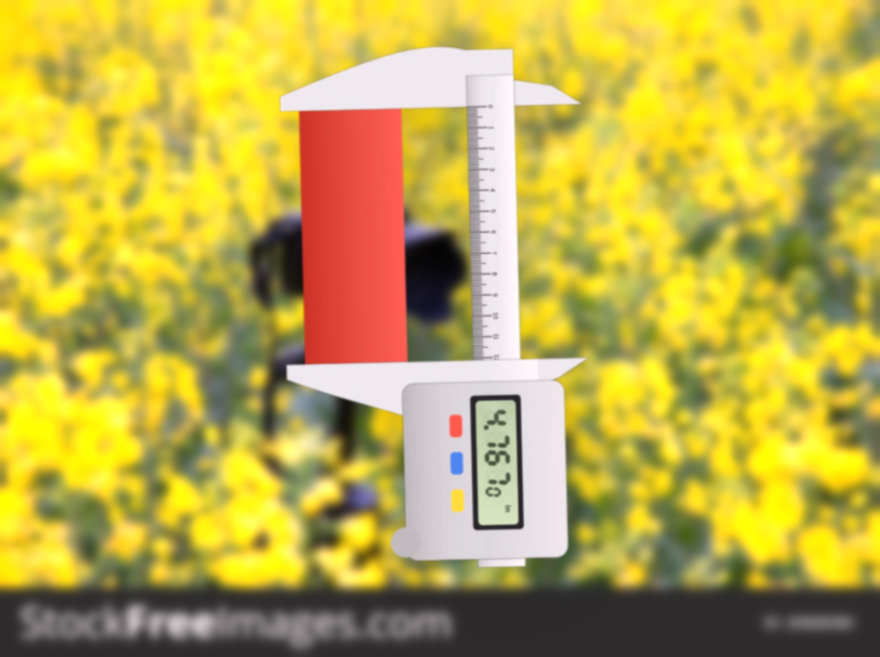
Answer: 4.7670in
